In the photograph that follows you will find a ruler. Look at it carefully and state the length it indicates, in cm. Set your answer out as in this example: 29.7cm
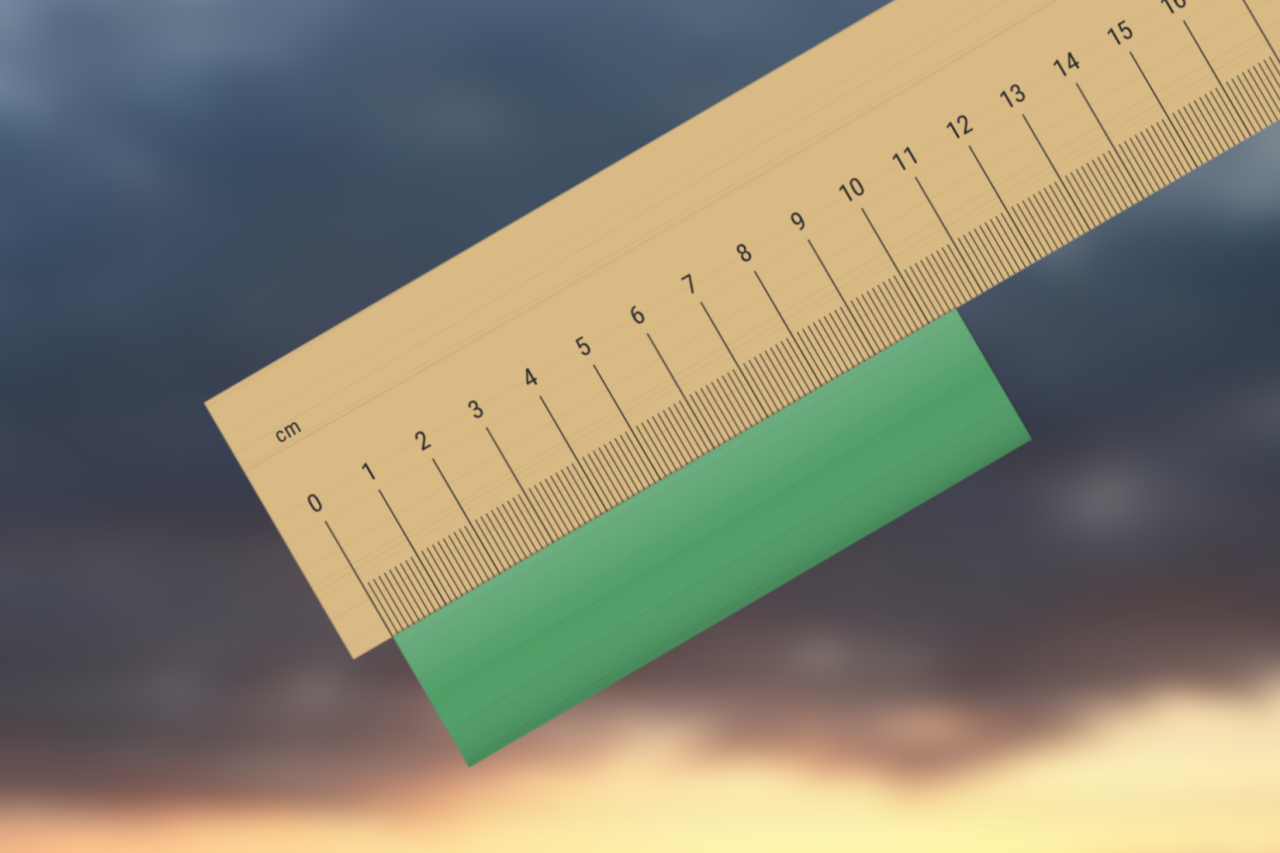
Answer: 10.5cm
